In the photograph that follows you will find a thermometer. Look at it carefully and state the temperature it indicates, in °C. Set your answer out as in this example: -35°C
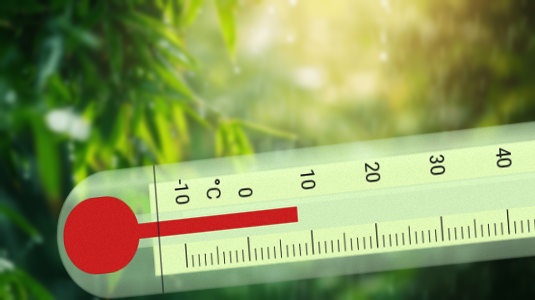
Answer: 8°C
